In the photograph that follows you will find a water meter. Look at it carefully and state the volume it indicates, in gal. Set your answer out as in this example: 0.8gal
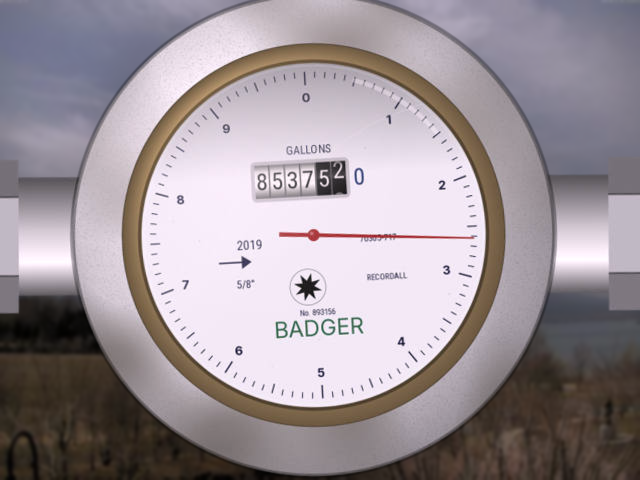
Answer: 8537522.6gal
